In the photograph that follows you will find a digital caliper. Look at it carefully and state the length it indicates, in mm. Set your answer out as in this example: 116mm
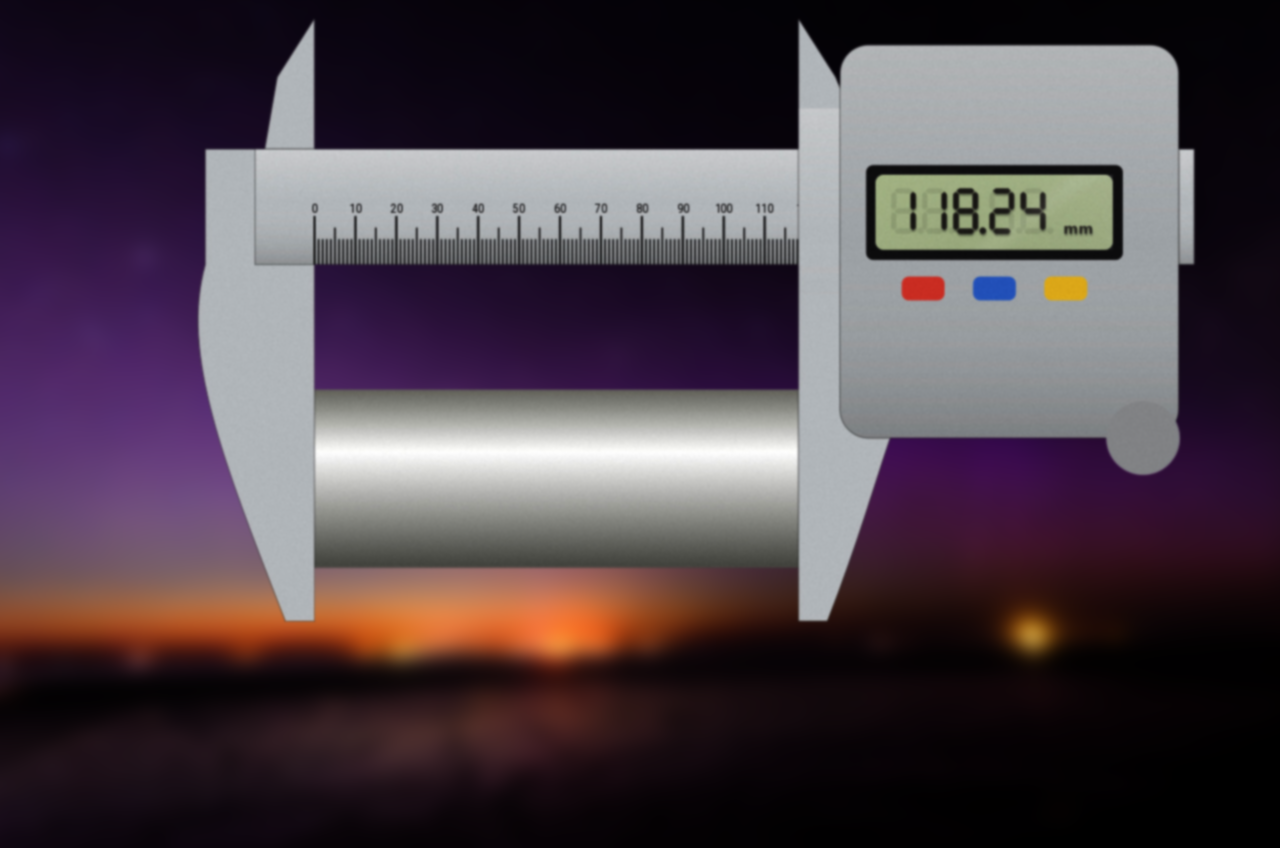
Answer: 118.24mm
